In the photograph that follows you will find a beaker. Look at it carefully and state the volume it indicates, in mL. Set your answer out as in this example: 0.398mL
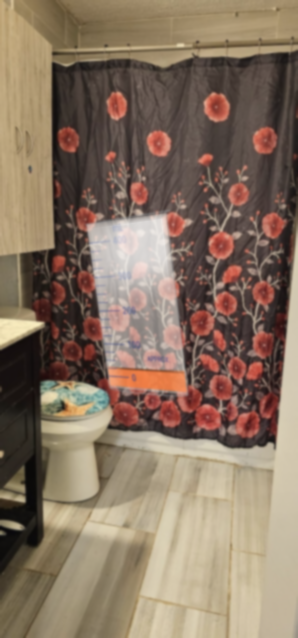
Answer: 25mL
